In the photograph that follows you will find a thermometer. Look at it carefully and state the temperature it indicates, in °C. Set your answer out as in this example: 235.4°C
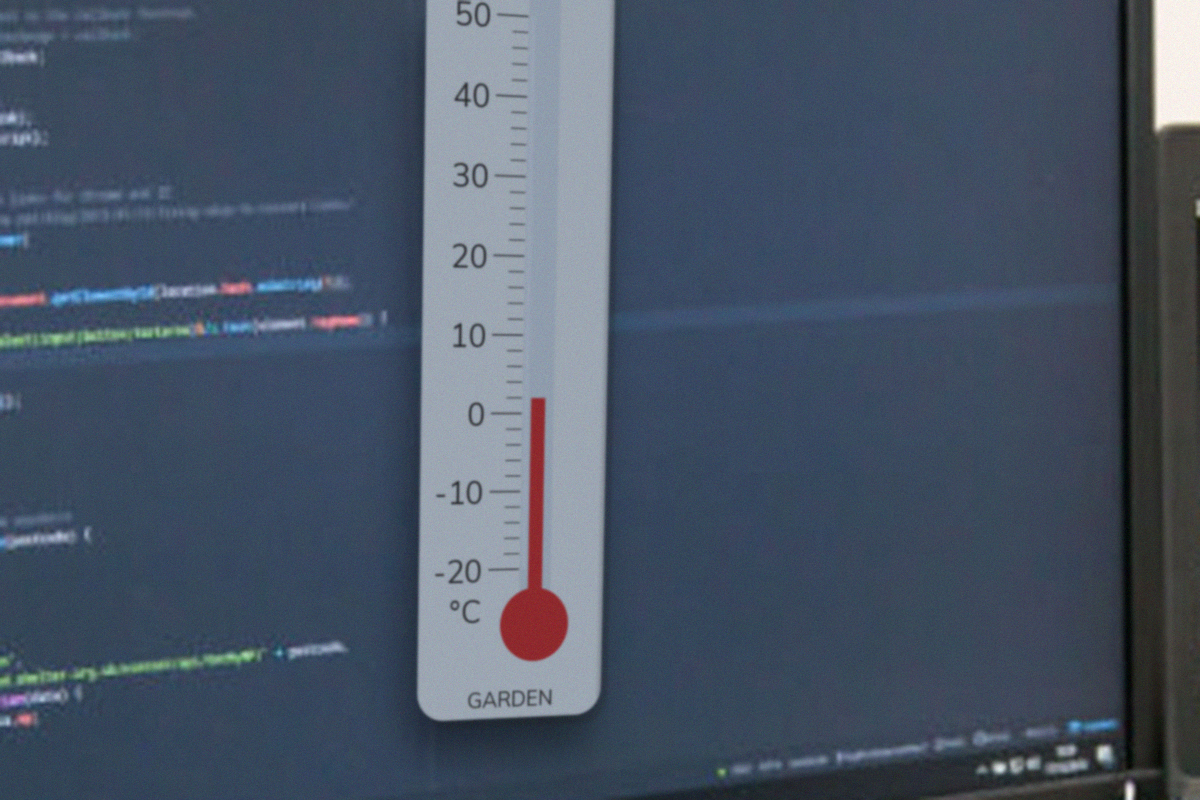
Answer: 2°C
